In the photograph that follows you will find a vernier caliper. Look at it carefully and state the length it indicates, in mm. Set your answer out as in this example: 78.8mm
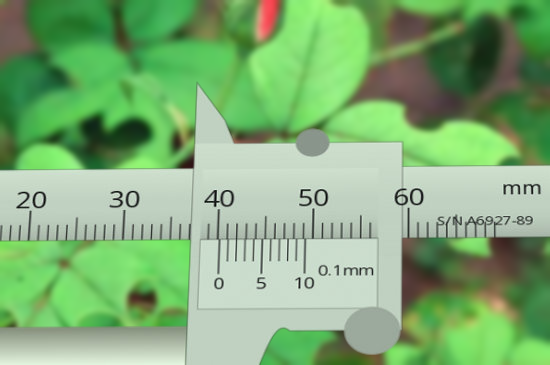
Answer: 40.2mm
